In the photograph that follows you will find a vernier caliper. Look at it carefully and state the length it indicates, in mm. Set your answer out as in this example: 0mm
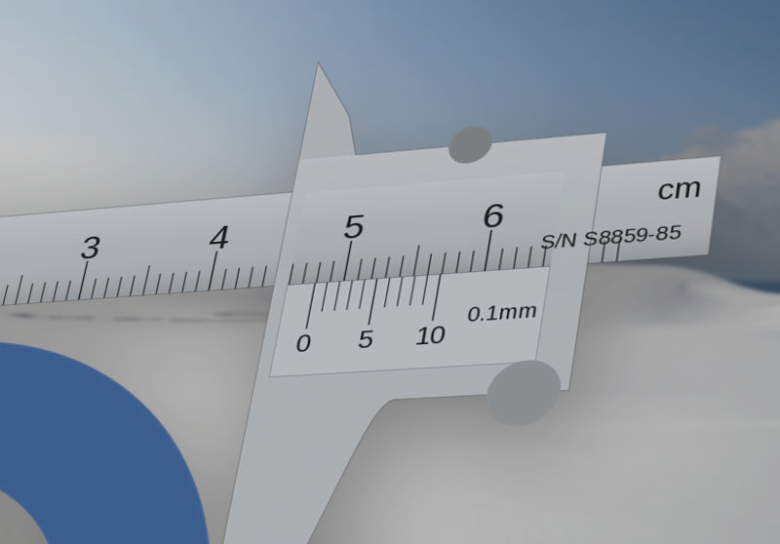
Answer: 47.9mm
